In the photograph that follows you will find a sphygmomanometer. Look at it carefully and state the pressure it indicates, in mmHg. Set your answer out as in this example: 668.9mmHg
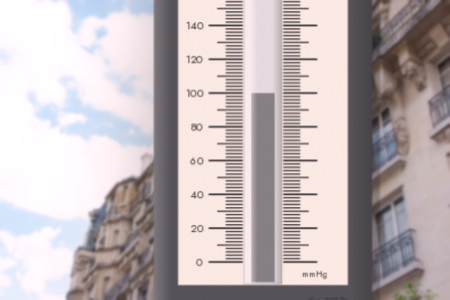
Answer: 100mmHg
